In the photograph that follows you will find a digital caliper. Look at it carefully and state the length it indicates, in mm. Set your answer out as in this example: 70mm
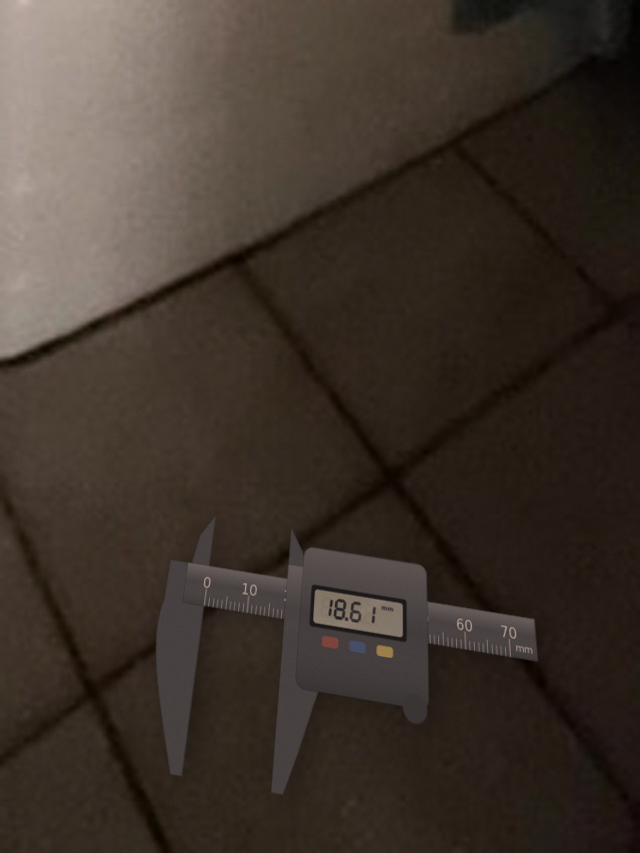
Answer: 18.61mm
